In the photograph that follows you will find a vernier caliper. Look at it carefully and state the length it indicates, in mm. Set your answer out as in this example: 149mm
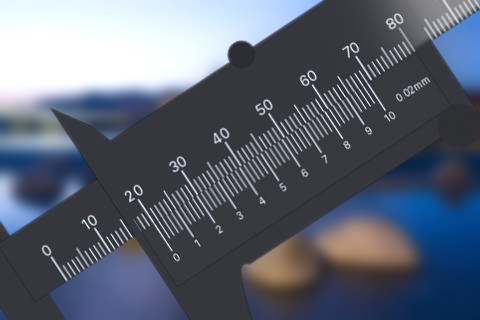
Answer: 20.0mm
